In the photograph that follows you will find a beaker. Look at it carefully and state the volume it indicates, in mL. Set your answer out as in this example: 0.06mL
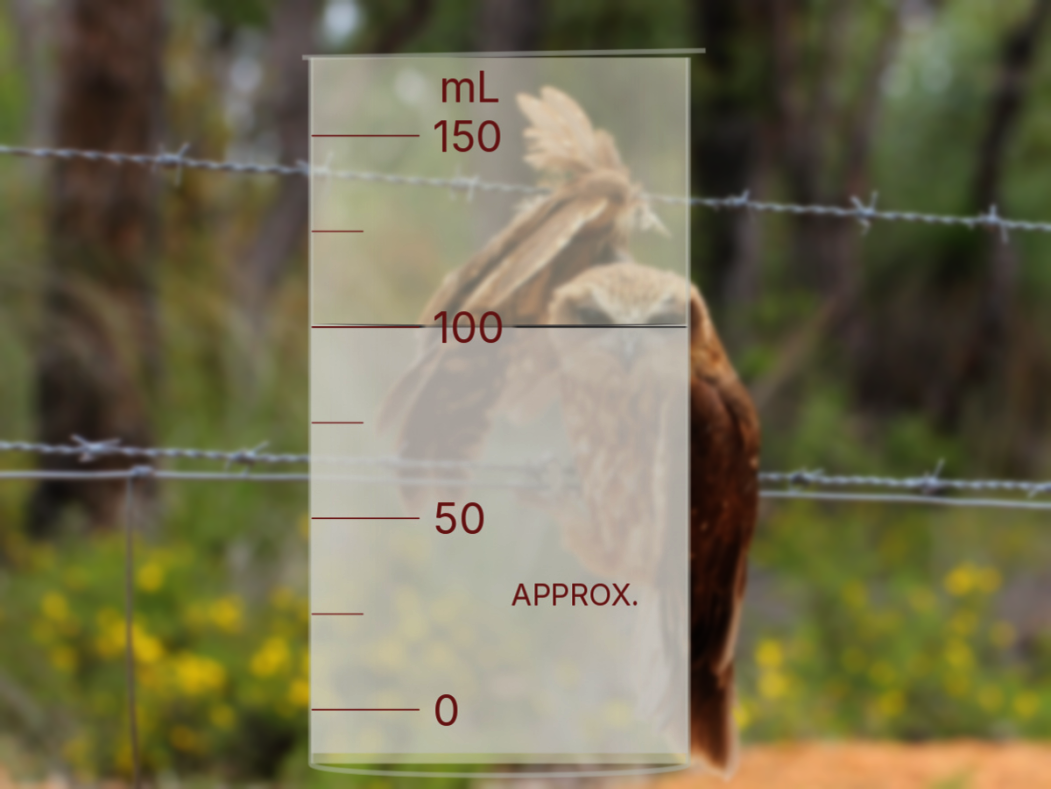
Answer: 100mL
